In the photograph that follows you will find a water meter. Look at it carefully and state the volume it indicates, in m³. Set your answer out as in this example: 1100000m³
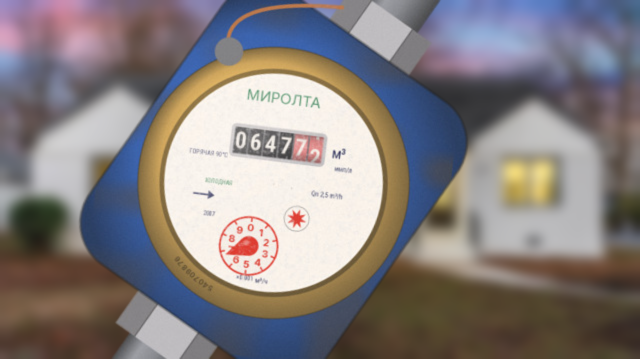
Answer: 647.716m³
